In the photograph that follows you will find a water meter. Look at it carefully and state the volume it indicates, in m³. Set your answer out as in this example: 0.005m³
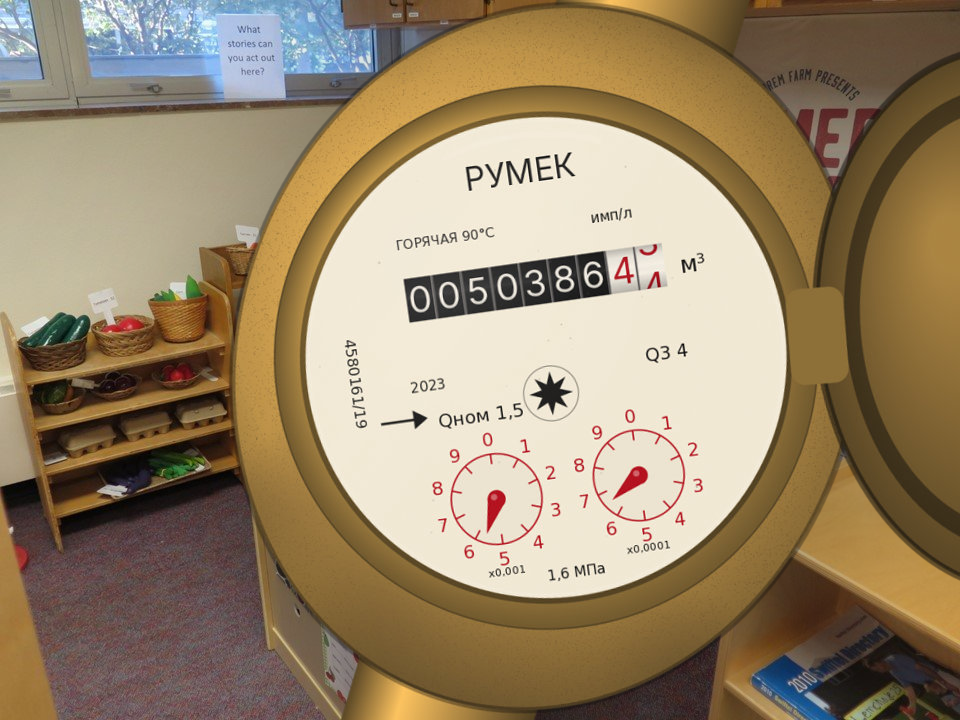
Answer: 50386.4356m³
